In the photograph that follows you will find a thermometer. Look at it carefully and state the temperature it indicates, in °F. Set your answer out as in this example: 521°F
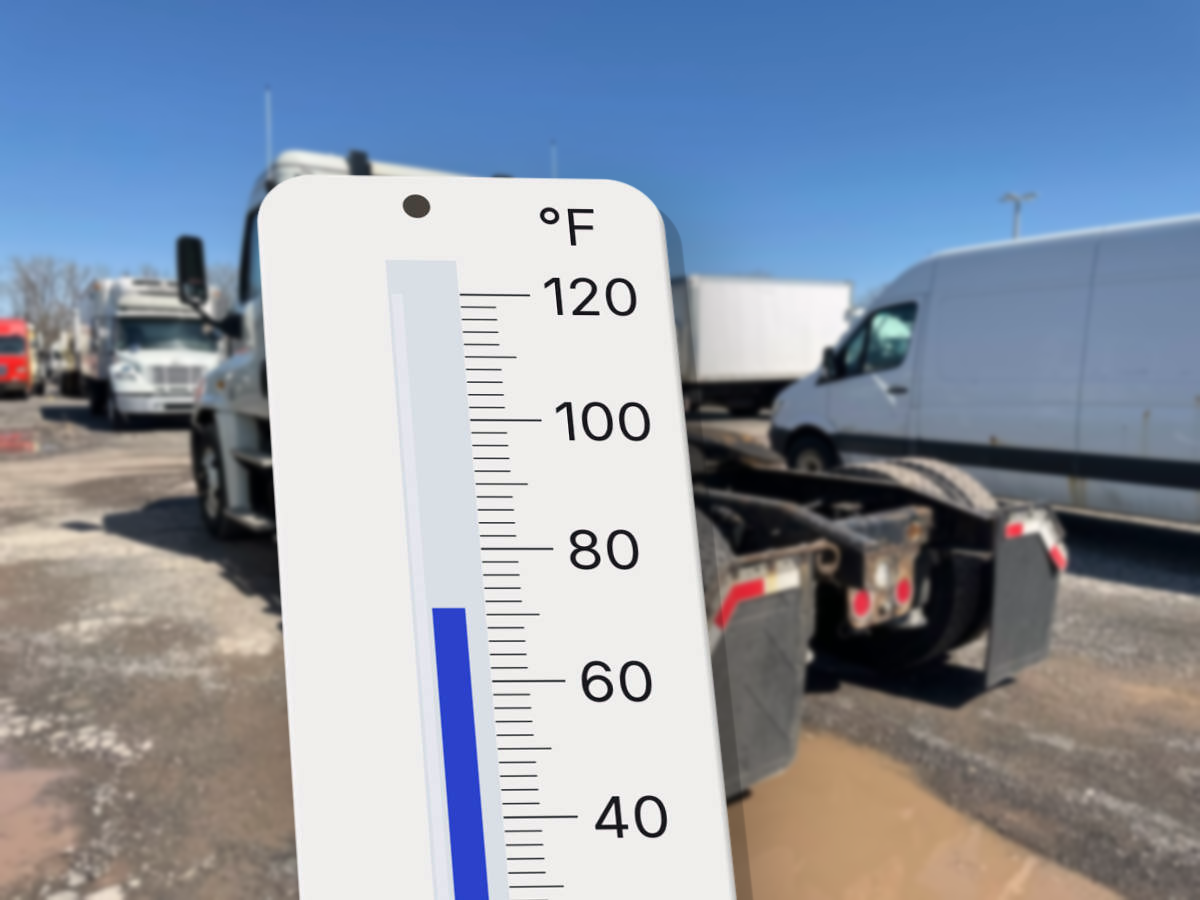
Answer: 71°F
